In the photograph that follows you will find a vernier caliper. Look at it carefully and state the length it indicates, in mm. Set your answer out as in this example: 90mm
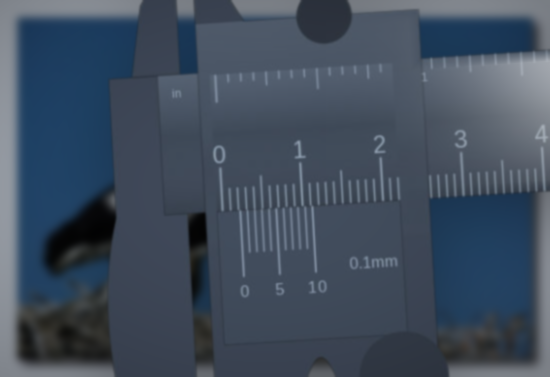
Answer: 2.2mm
